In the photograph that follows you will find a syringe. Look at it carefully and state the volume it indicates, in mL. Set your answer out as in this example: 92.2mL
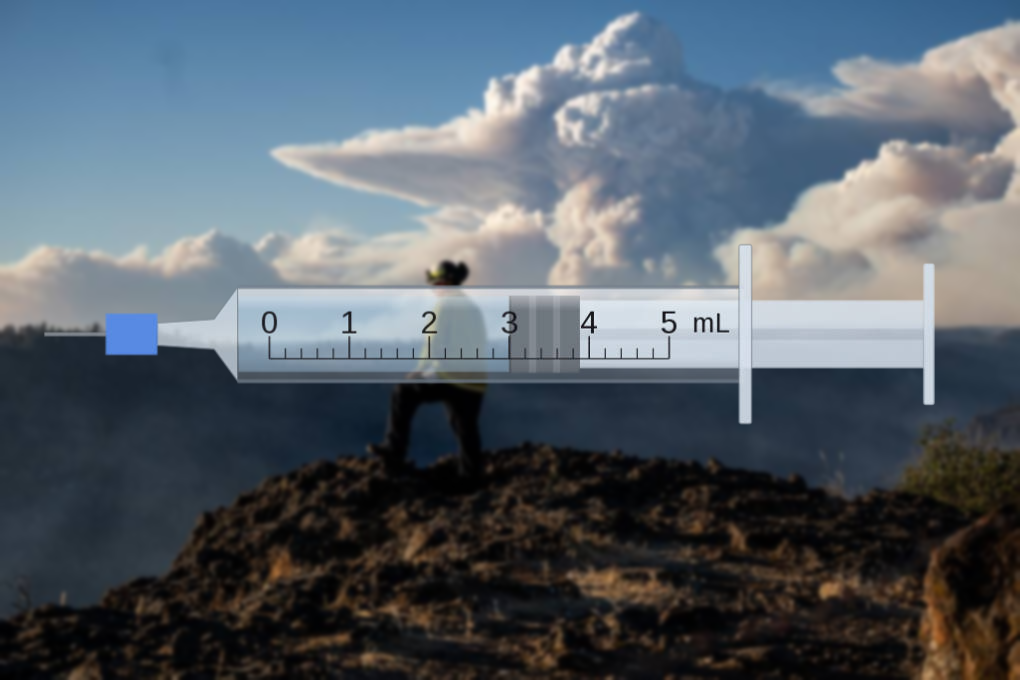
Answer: 3mL
